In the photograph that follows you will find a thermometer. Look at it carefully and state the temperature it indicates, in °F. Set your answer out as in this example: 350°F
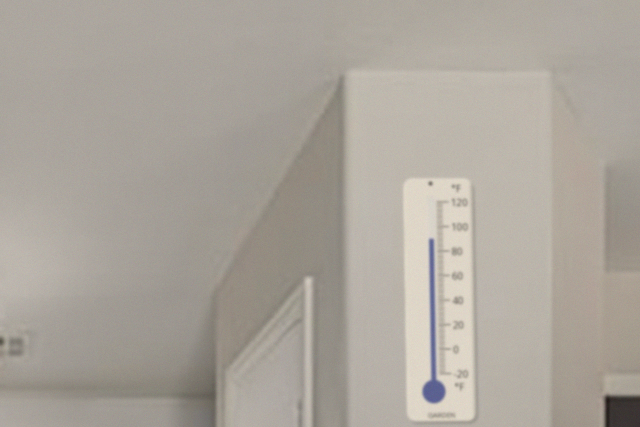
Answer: 90°F
